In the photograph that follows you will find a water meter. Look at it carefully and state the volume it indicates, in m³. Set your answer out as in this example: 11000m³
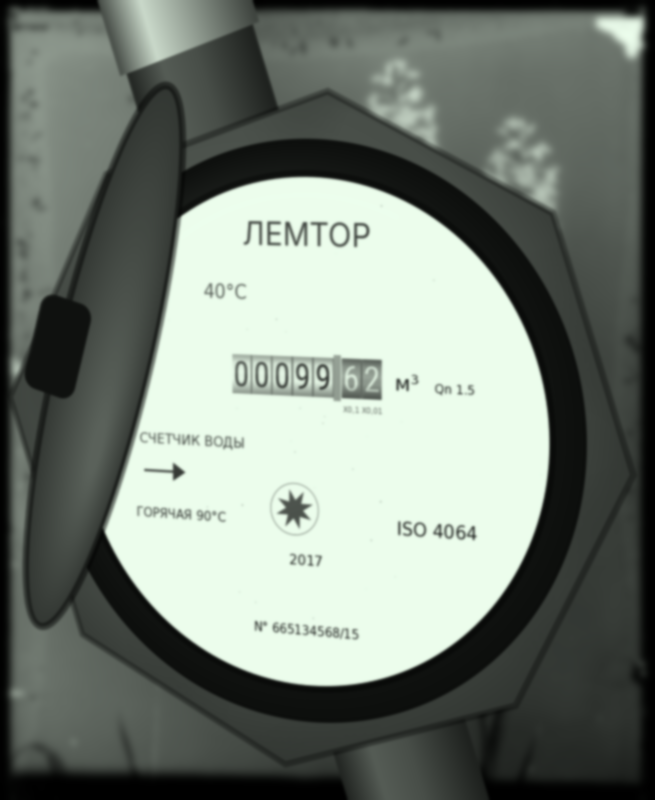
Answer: 99.62m³
